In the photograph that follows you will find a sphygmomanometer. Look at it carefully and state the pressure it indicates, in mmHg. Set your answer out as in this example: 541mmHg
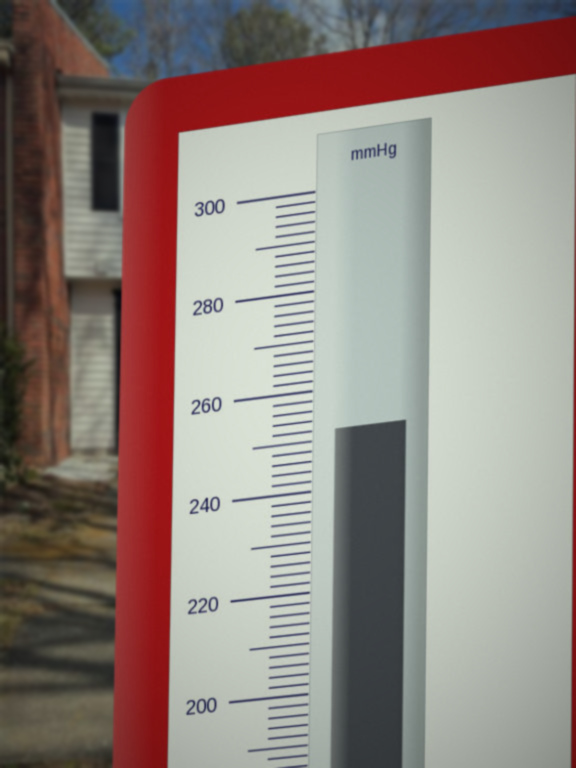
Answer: 252mmHg
